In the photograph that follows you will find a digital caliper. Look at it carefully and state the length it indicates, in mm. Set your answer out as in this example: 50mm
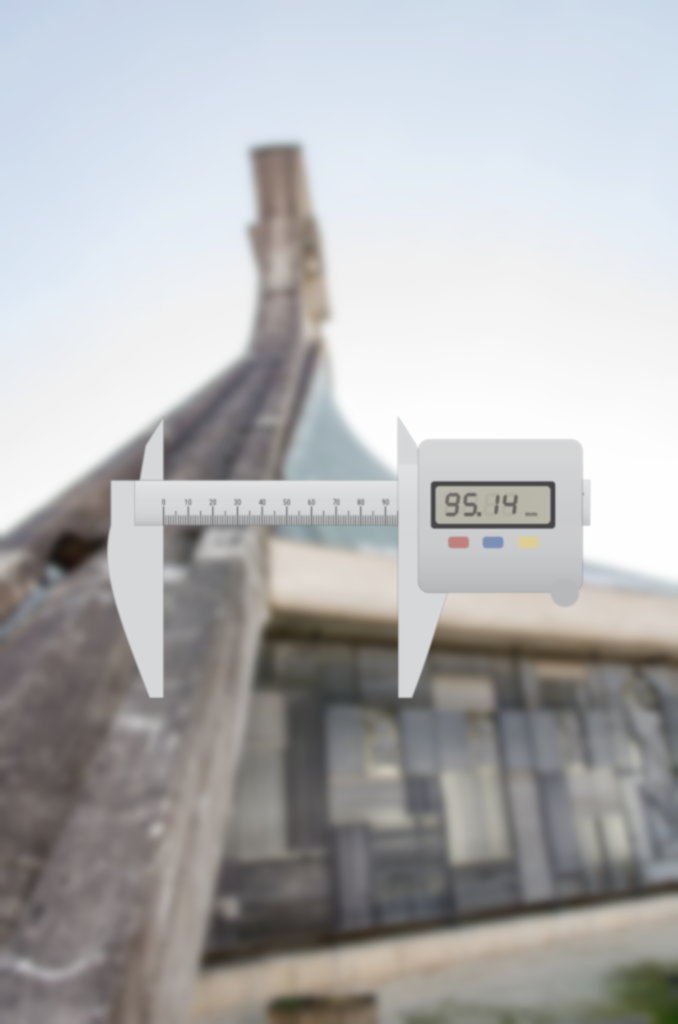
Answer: 95.14mm
